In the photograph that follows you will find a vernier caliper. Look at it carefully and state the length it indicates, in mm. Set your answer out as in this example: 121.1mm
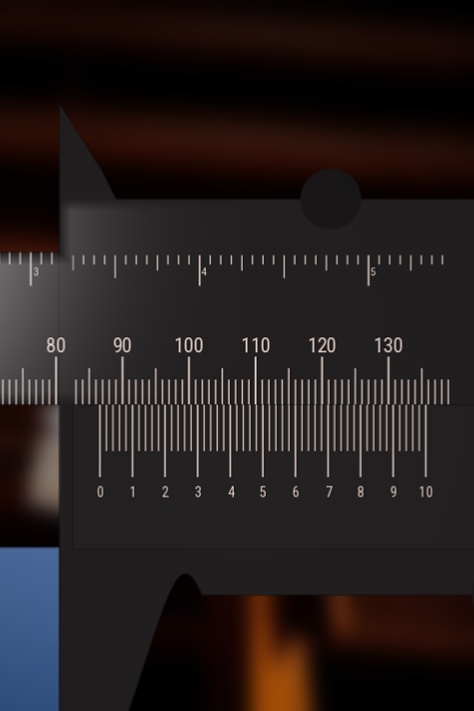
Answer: 86.6mm
